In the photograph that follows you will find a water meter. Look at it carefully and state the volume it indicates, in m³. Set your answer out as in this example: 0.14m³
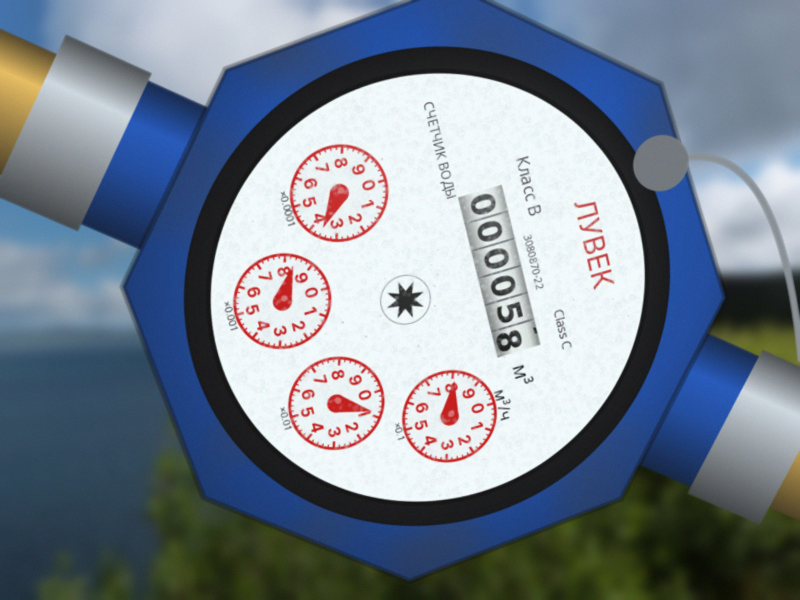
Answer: 57.8083m³
